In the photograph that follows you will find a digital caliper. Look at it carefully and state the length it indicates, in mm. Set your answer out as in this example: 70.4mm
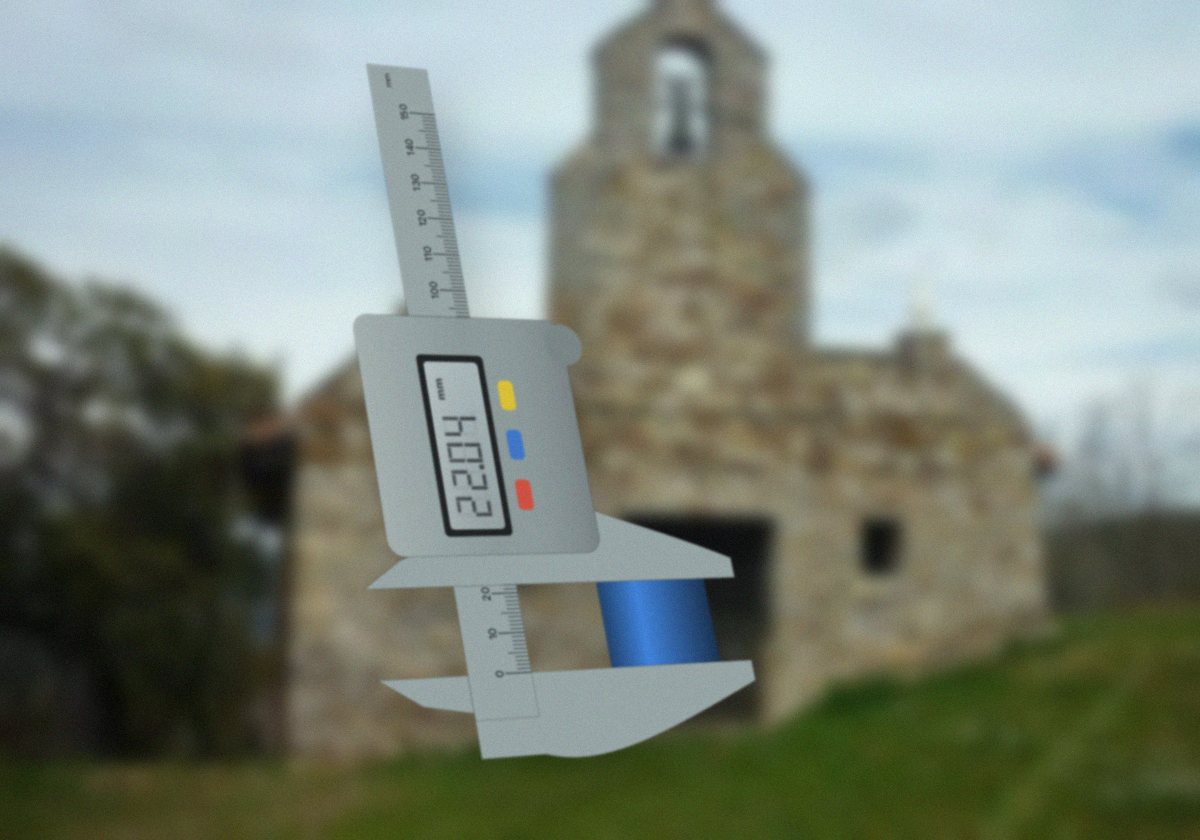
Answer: 22.04mm
